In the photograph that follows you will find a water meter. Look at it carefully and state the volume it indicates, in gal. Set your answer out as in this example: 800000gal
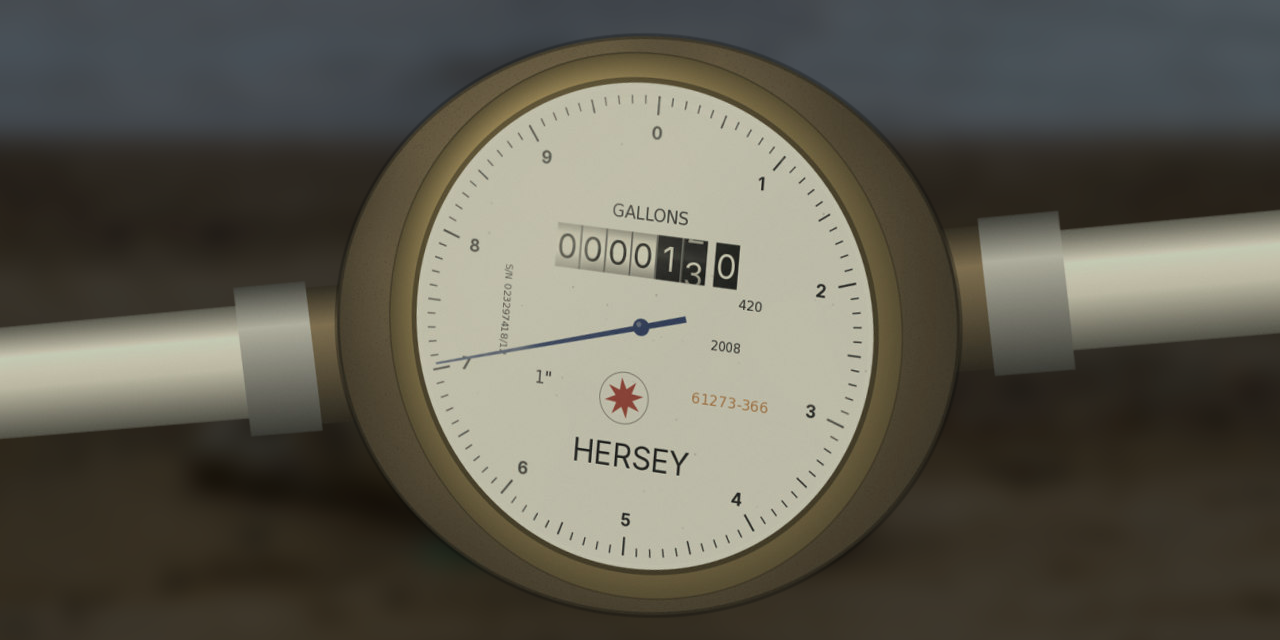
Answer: 127.0gal
